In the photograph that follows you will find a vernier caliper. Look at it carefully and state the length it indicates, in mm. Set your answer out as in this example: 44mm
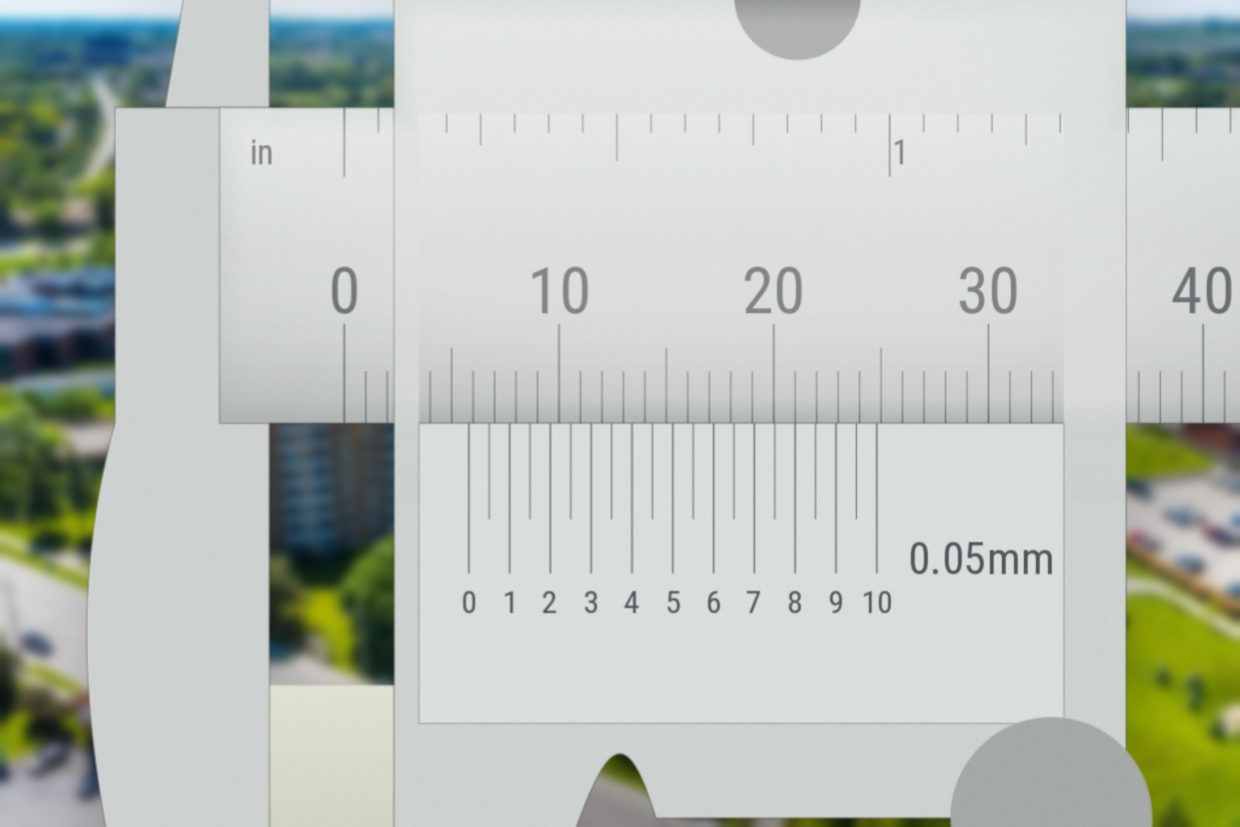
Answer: 5.8mm
